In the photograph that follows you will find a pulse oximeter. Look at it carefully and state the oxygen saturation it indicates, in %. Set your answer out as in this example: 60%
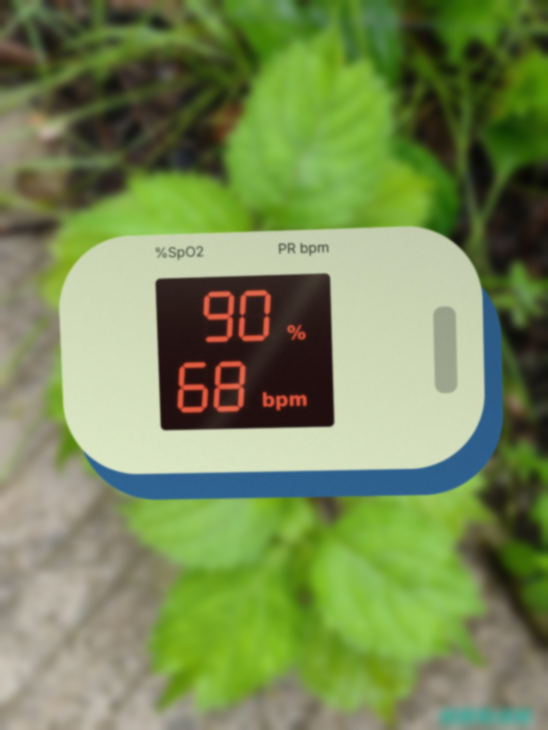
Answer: 90%
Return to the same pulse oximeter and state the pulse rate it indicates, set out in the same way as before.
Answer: 68bpm
